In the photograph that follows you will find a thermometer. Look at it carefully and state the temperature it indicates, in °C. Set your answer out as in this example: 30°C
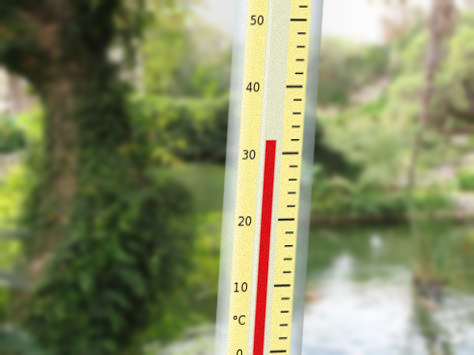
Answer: 32°C
